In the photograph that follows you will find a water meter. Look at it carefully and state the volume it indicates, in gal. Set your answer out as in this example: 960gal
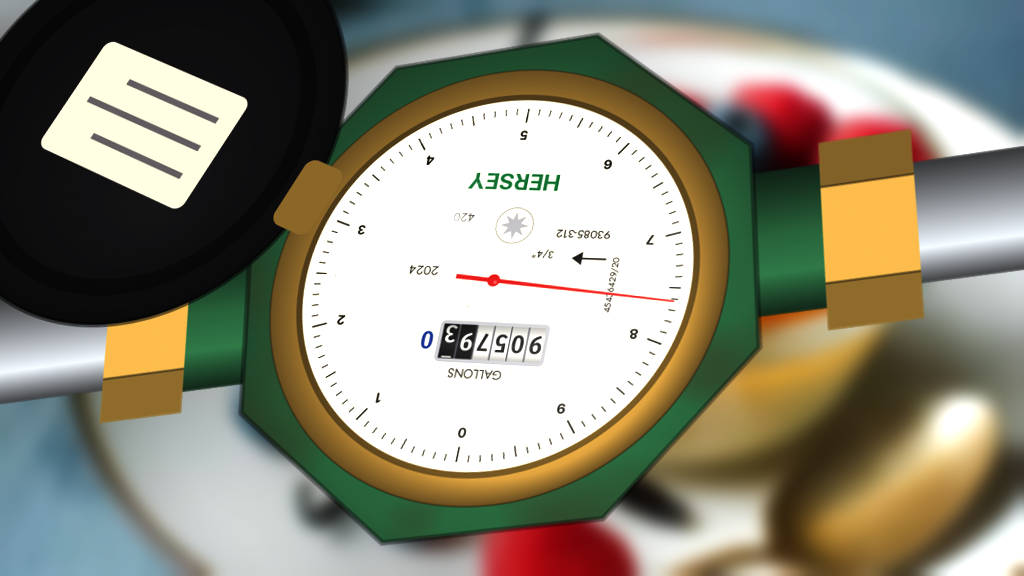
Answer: 9057927.6gal
